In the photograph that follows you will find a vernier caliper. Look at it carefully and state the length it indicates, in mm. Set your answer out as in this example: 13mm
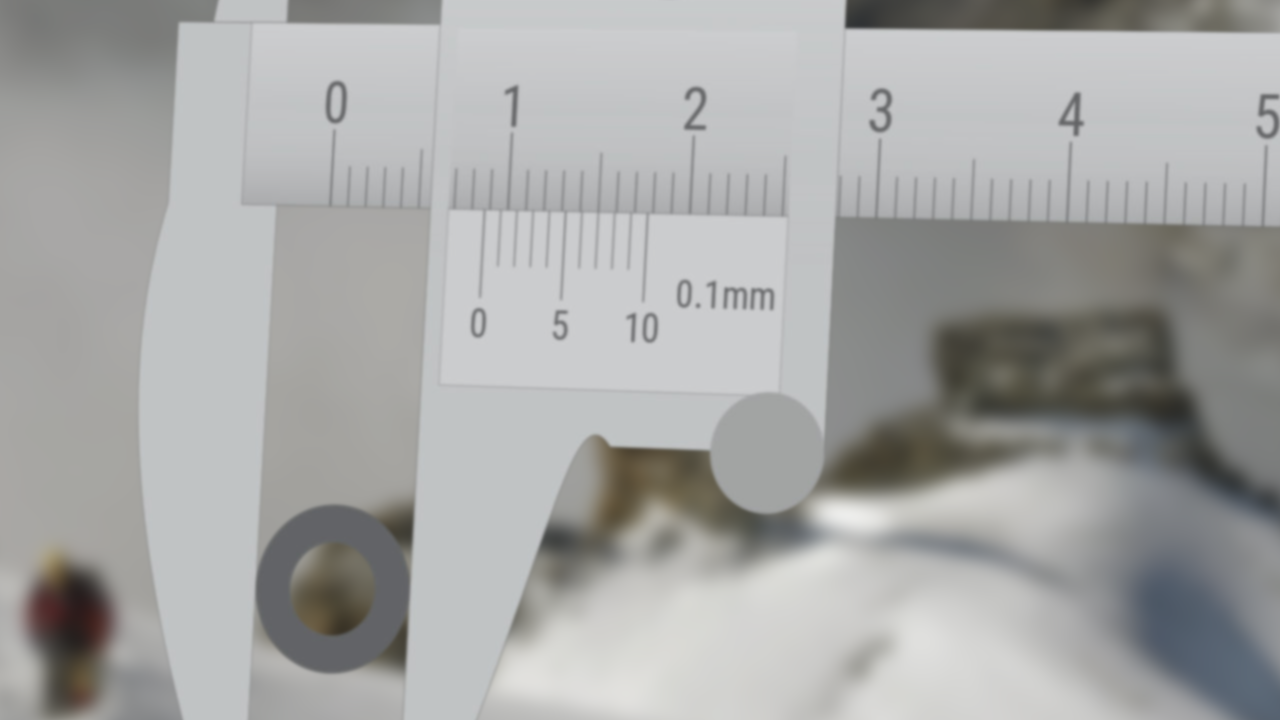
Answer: 8.7mm
